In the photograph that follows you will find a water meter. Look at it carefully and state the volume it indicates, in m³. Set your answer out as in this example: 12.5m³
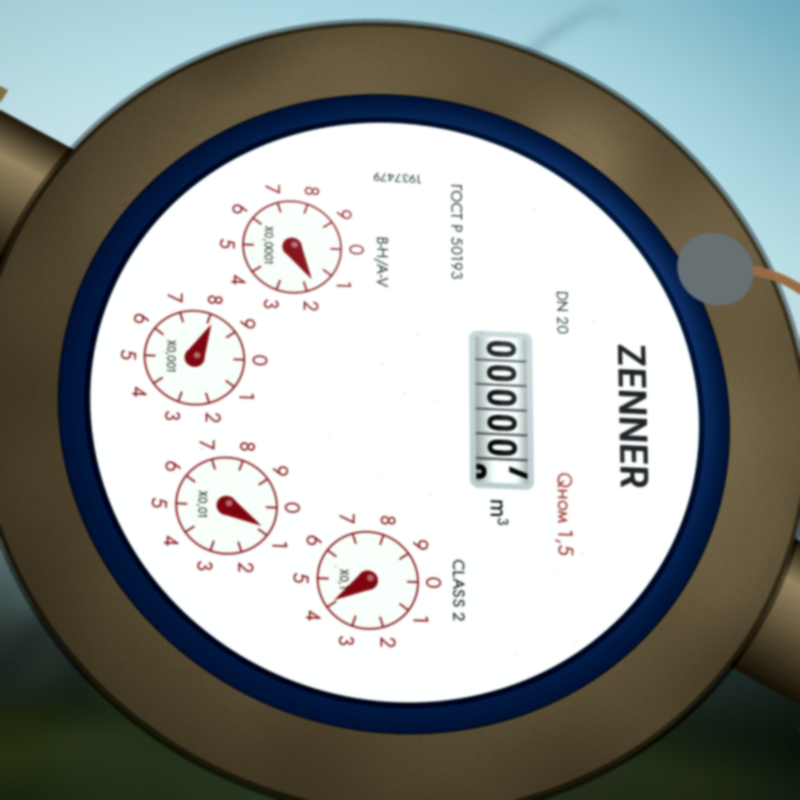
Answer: 7.4081m³
